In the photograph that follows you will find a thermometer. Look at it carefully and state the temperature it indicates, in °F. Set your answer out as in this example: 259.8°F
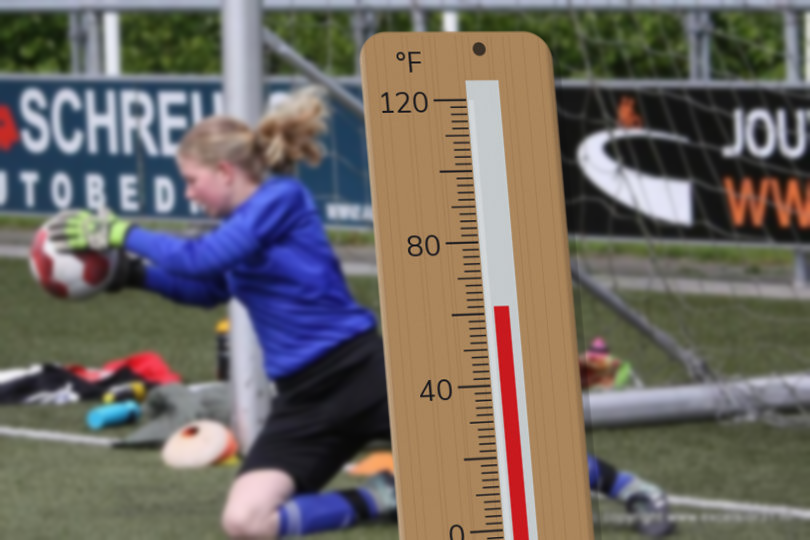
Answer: 62°F
